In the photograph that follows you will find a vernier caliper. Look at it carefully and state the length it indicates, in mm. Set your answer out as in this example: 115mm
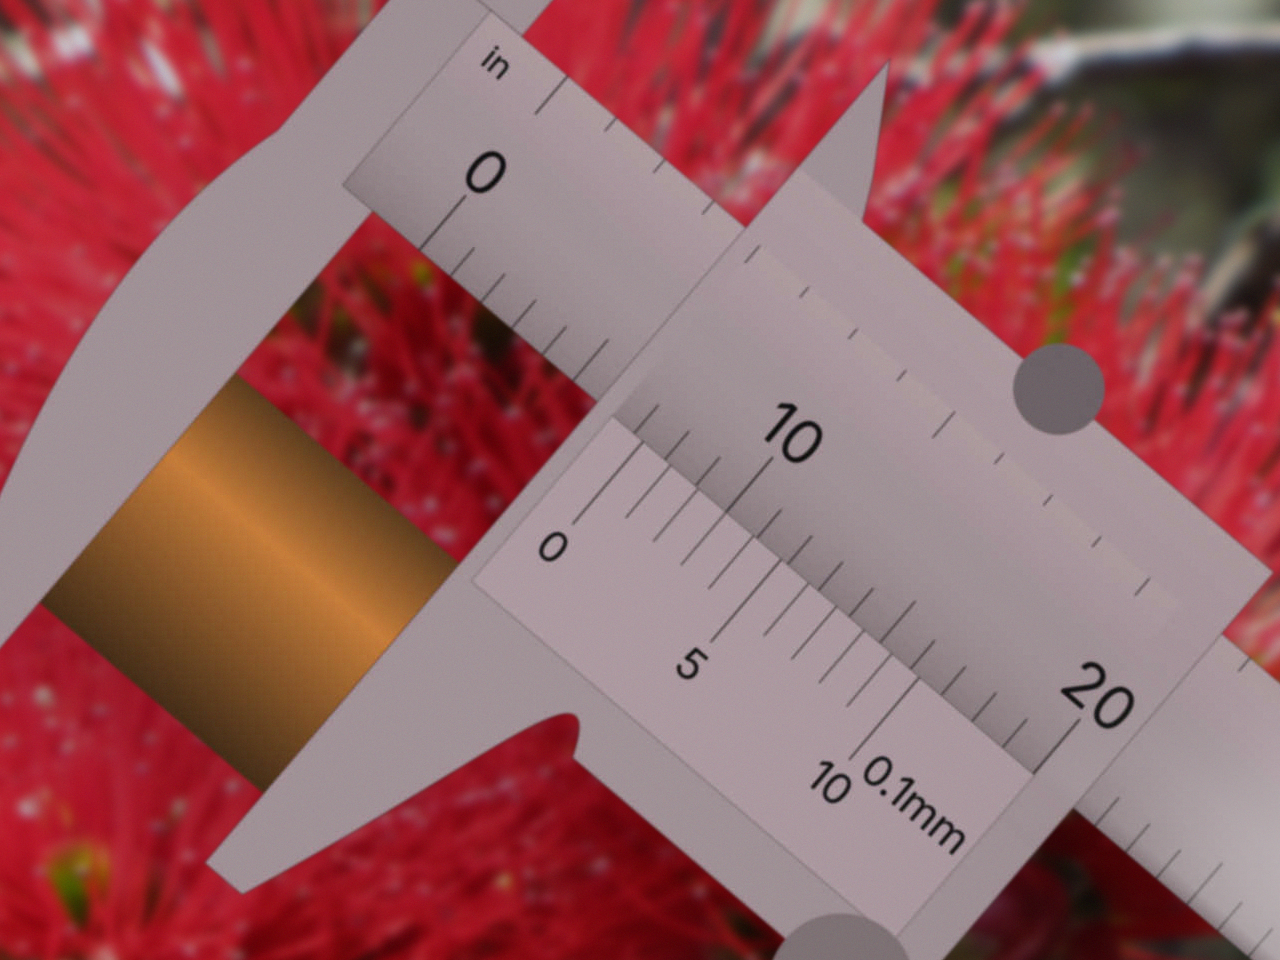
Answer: 7.3mm
